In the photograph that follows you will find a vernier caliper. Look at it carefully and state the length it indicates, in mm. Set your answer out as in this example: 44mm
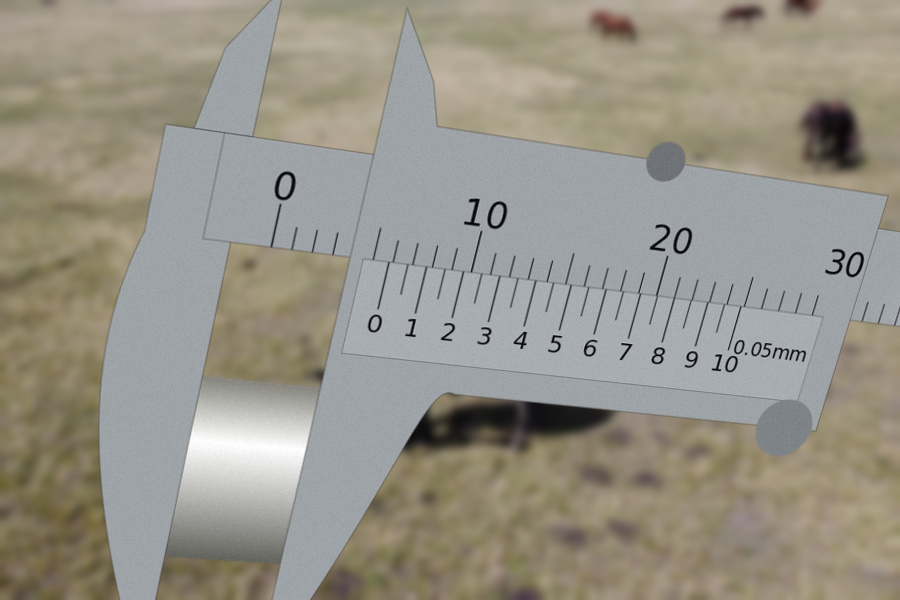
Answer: 5.8mm
